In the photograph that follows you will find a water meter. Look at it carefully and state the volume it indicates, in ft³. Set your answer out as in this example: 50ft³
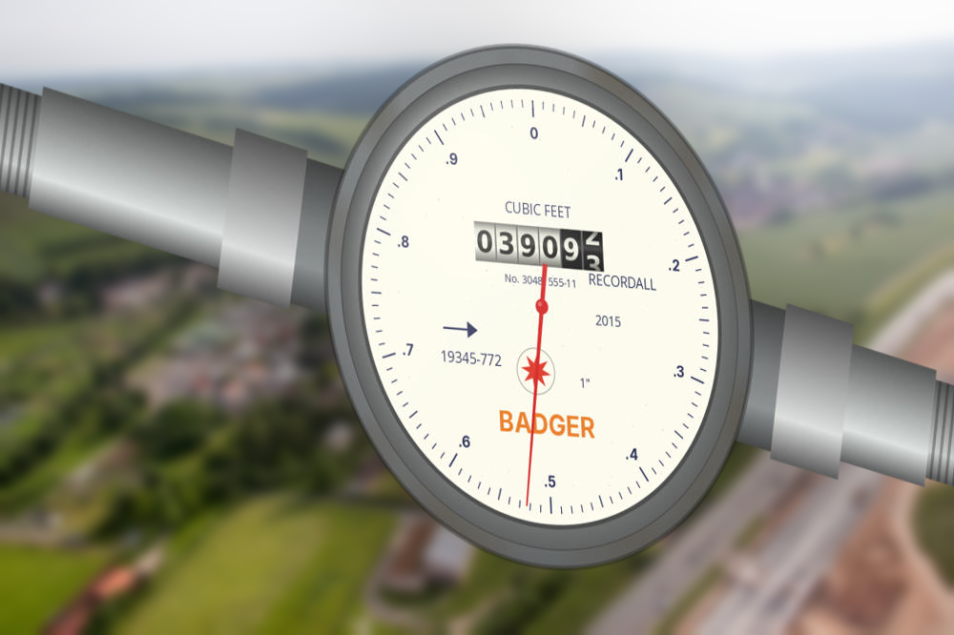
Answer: 39092.52ft³
